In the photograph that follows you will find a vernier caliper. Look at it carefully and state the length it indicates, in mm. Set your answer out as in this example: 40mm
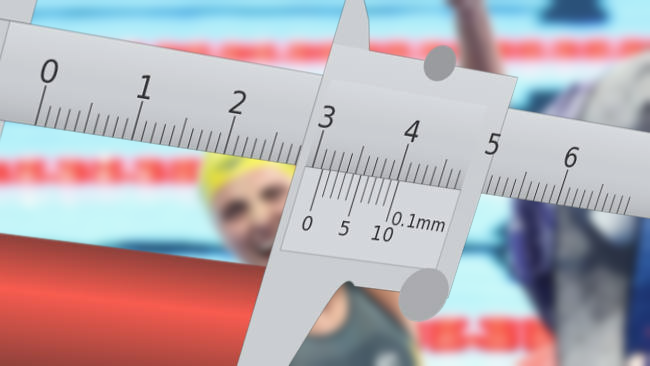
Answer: 31.2mm
